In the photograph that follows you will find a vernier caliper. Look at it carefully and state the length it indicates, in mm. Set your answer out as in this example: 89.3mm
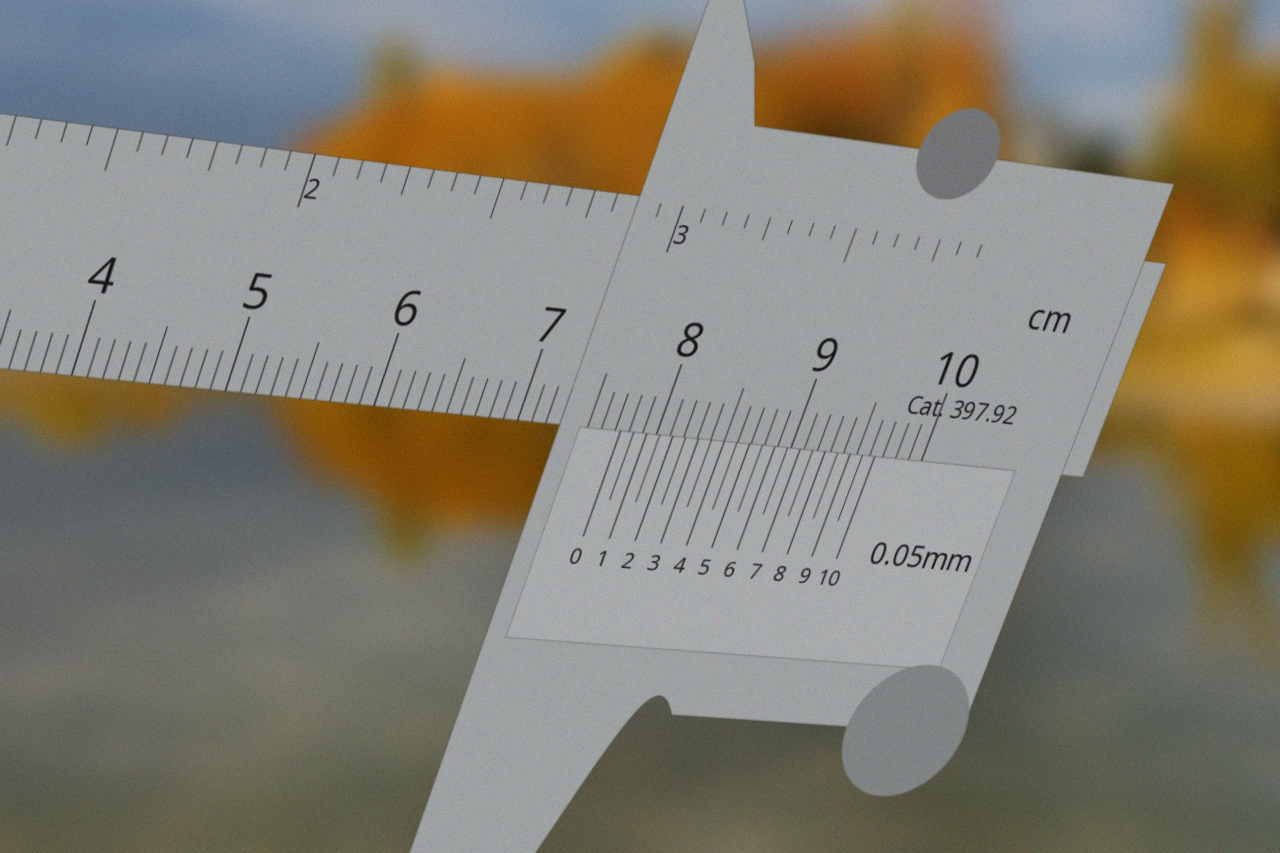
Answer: 77.4mm
